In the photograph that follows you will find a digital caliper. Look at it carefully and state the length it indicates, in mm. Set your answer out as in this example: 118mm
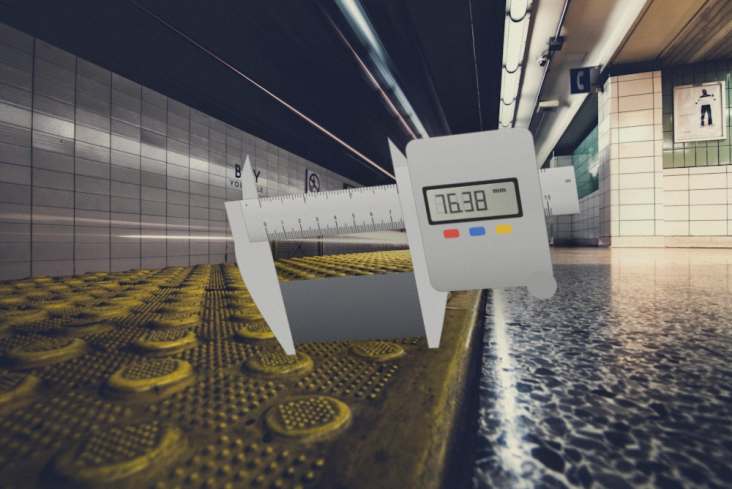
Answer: 76.38mm
